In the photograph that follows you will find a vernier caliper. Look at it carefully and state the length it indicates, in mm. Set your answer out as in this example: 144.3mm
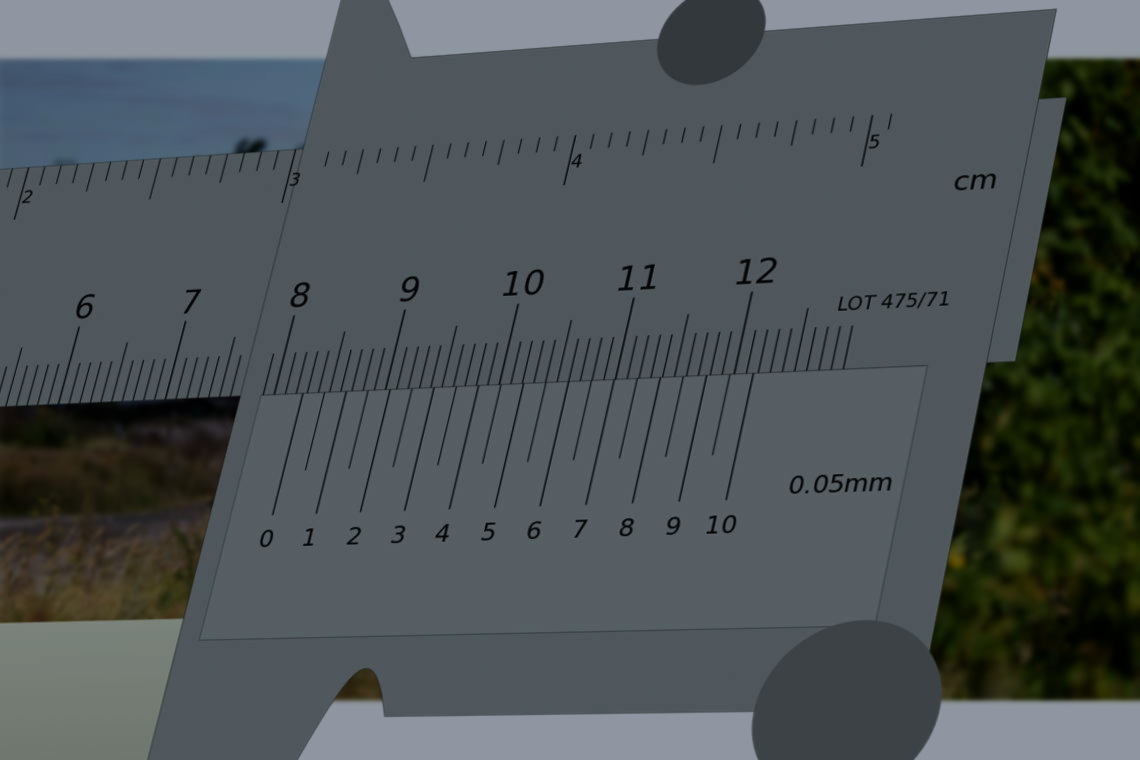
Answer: 82.6mm
